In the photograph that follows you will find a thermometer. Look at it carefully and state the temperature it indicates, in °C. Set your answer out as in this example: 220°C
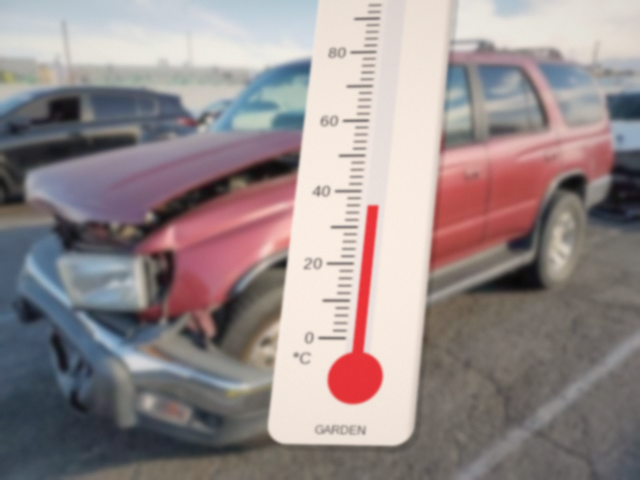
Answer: 36°C
